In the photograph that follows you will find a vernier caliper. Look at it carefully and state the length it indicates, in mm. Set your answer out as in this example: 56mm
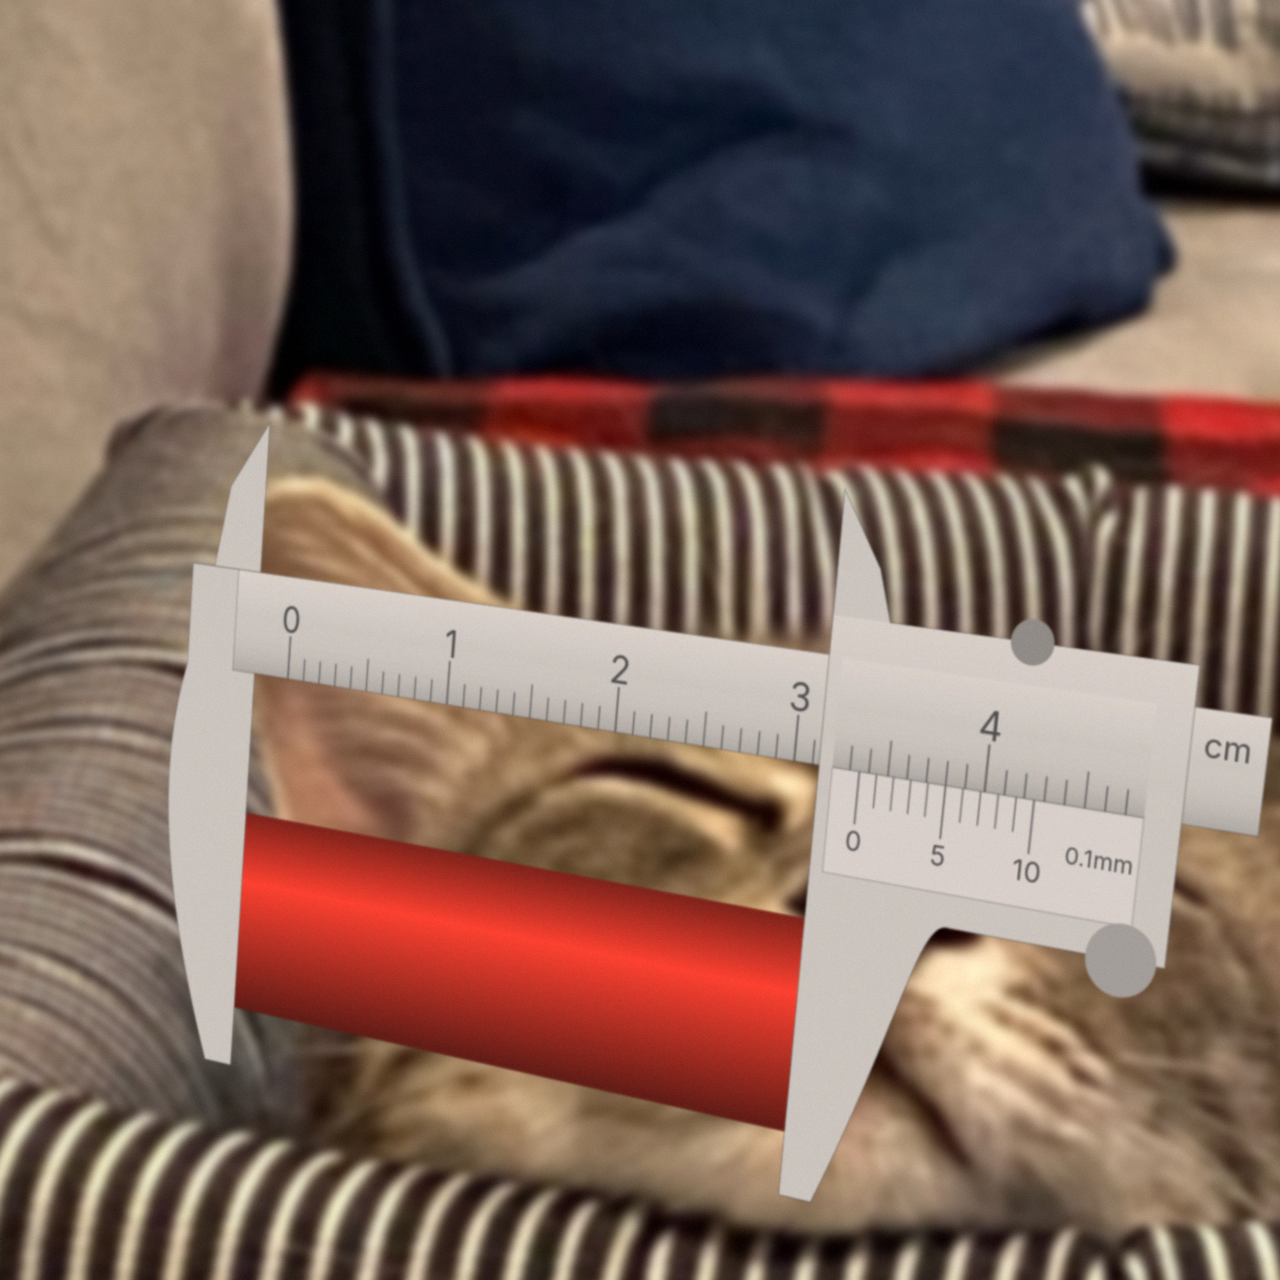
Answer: 33.5mm
